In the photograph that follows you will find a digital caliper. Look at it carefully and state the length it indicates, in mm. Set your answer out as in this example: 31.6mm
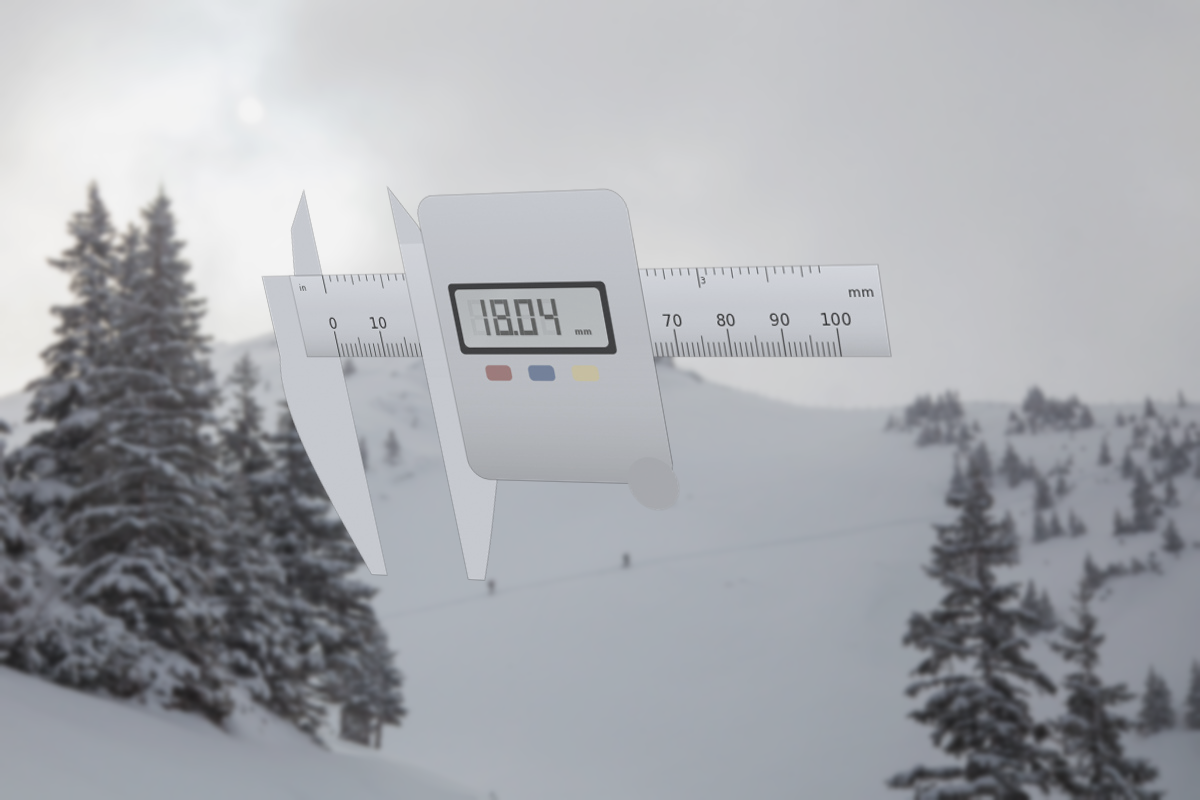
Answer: 18.04mm
